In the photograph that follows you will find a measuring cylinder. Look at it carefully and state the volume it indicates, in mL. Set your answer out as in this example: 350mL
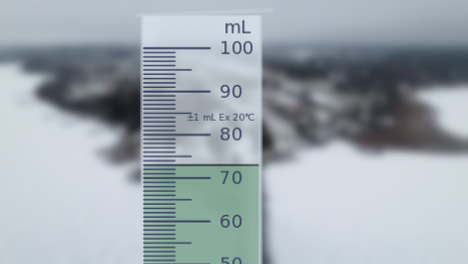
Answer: 73mL
